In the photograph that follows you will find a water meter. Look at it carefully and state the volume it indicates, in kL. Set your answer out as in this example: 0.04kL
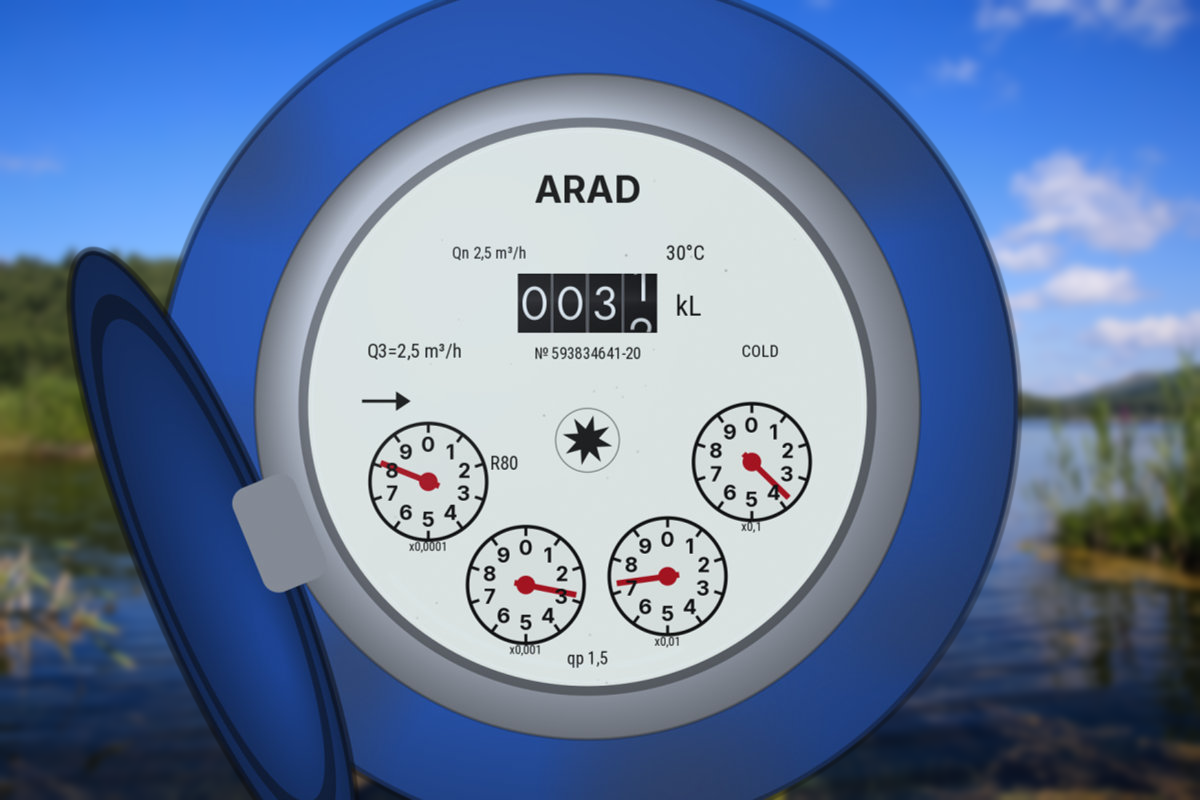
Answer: 31.3728kL
